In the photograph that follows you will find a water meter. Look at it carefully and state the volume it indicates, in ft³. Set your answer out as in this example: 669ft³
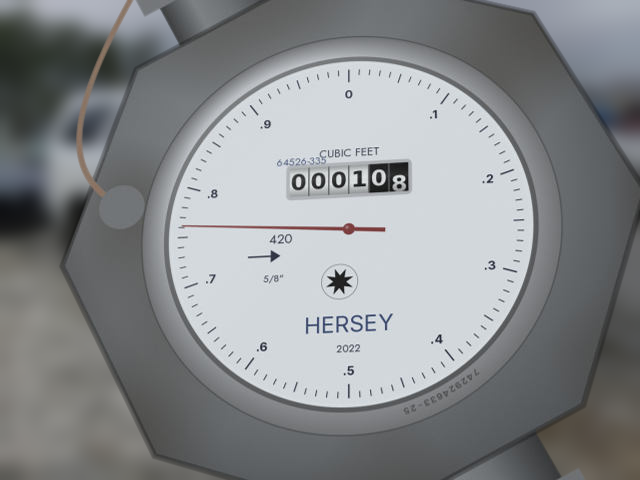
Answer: 107.76ft³
